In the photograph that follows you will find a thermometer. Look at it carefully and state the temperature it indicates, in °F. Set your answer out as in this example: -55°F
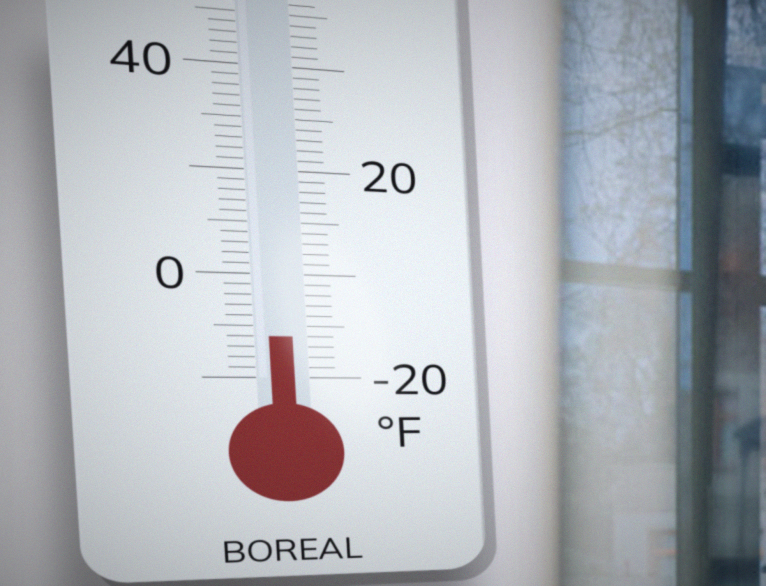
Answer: -12°F
